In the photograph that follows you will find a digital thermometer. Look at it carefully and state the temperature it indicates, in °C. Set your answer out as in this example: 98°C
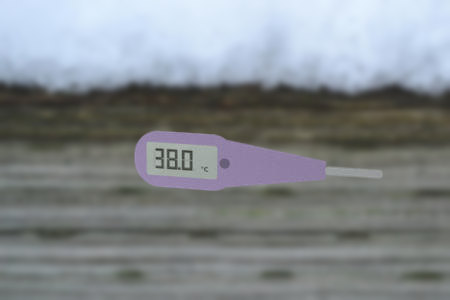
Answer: 38.0°C
